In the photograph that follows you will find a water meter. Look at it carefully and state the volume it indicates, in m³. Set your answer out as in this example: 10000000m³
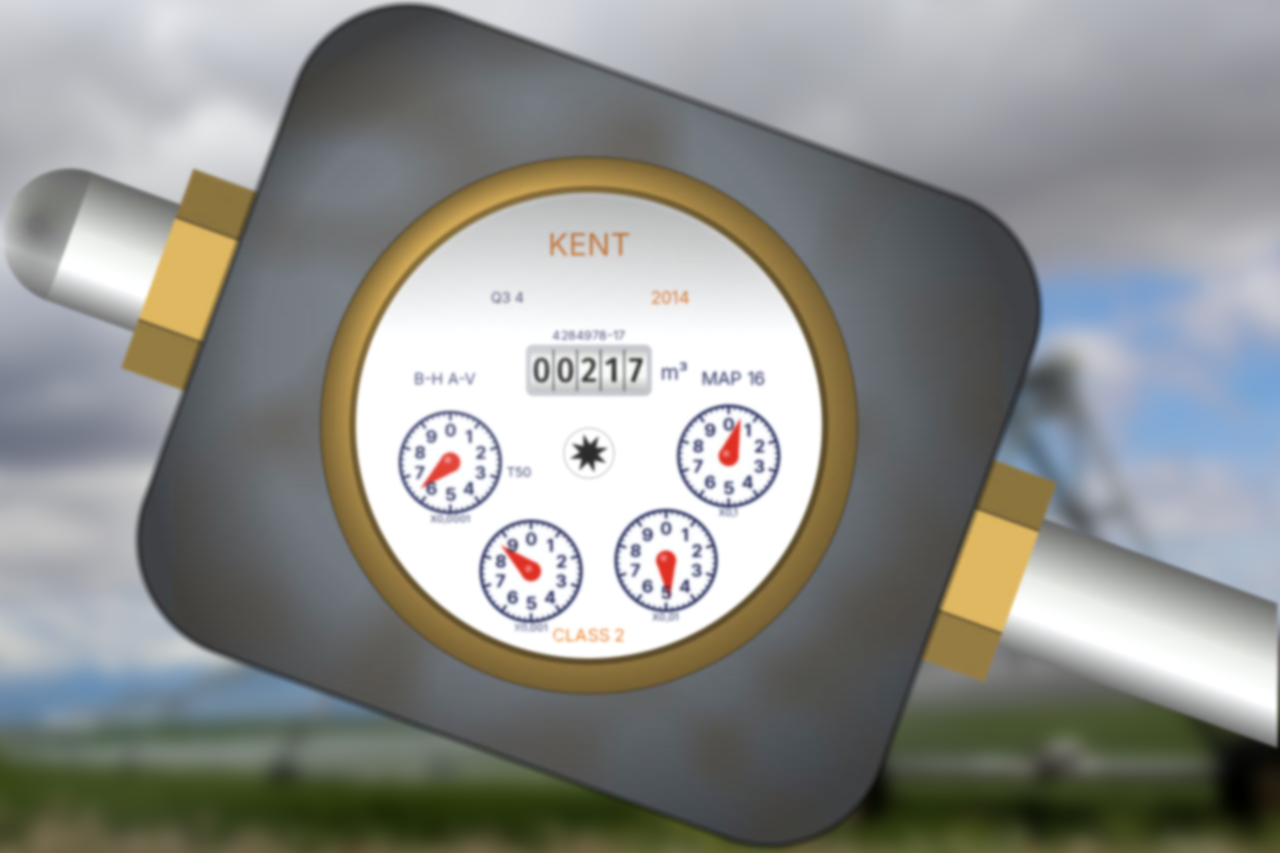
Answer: 217.0486m³
